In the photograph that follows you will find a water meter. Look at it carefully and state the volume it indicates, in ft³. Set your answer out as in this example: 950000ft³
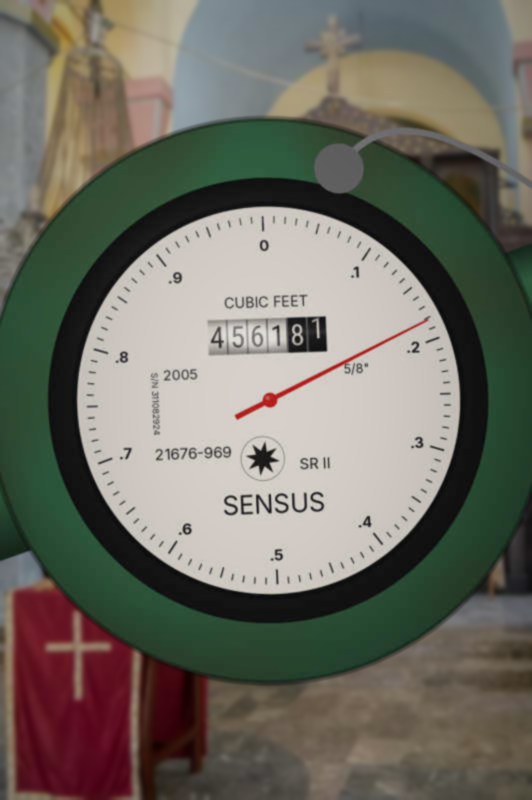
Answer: 456181.18ft³
